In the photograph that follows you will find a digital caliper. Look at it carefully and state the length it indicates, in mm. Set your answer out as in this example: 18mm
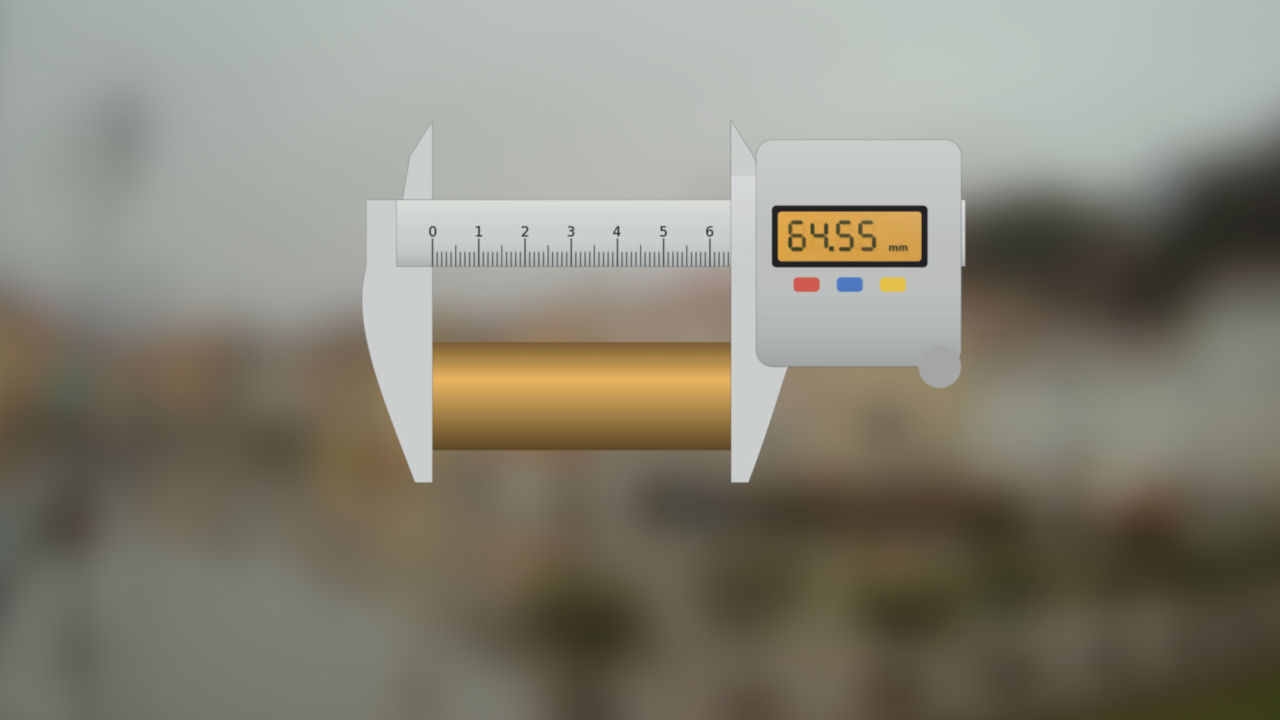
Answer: 64.55mm
